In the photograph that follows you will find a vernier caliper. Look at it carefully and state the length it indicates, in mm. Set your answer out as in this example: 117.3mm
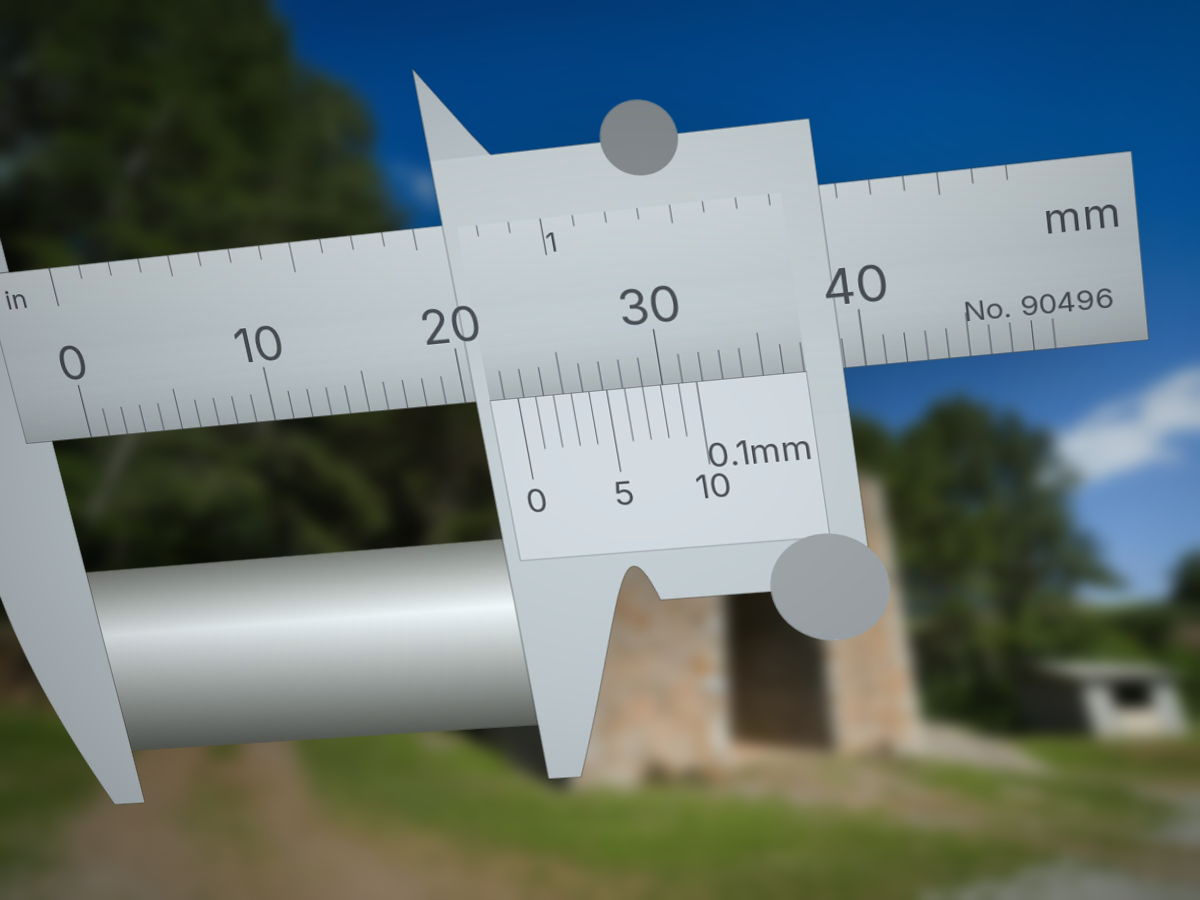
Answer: 22.7mm
